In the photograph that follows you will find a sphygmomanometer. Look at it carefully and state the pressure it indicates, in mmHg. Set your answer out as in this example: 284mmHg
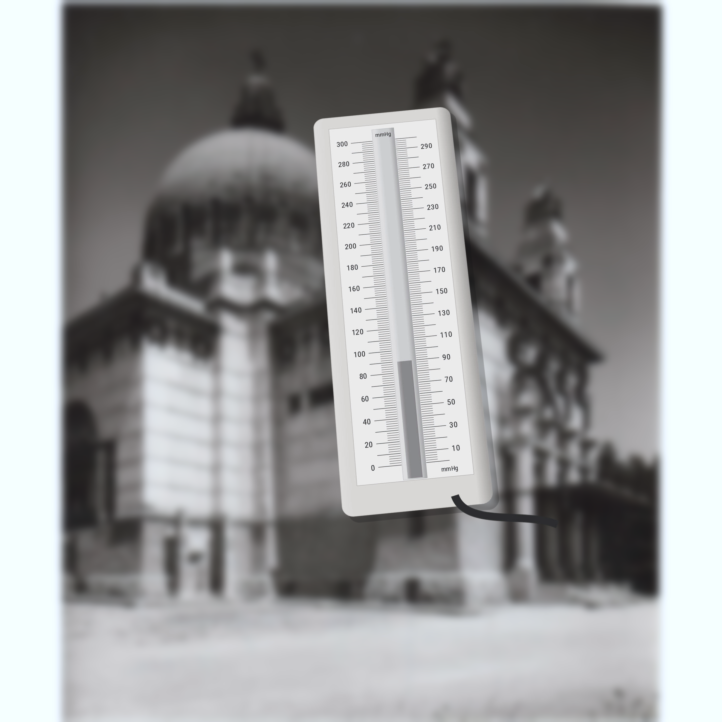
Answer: 90mmHg
